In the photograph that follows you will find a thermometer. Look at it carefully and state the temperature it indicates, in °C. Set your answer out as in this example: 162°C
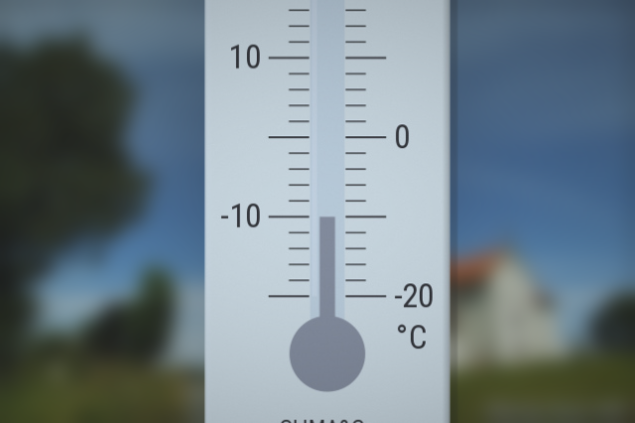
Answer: -10°C
